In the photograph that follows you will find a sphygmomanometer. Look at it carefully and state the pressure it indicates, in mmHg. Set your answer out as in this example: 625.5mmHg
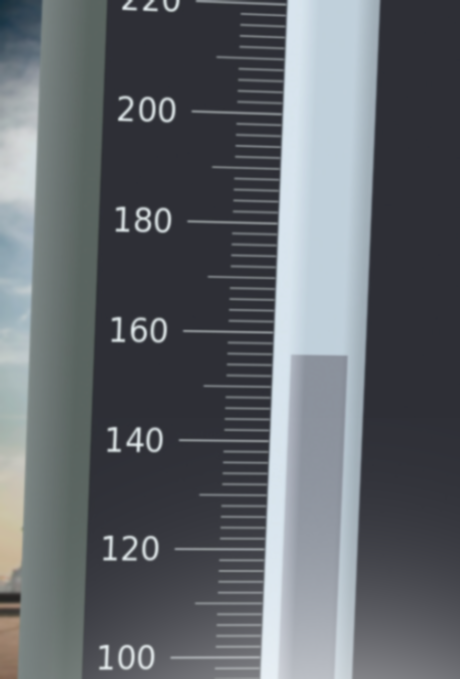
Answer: 156mmHg
